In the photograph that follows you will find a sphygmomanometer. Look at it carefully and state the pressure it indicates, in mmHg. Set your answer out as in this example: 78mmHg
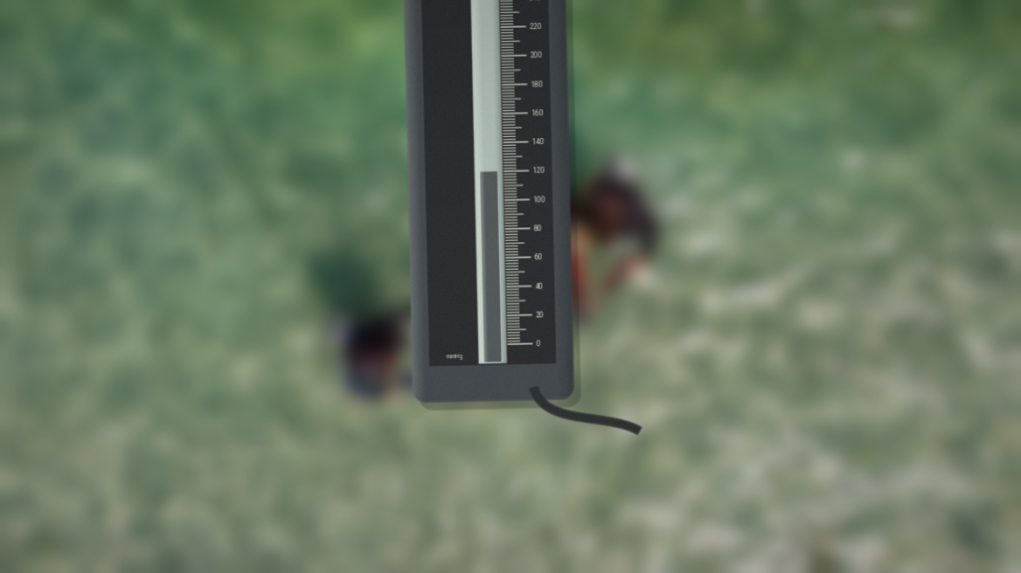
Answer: 120mmHg
